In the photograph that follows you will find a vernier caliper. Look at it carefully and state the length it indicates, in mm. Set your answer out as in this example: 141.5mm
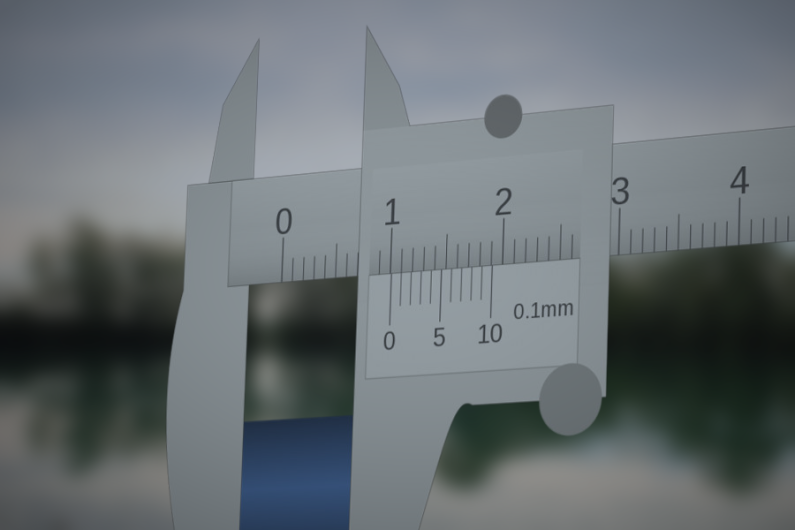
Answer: 10.1mm
